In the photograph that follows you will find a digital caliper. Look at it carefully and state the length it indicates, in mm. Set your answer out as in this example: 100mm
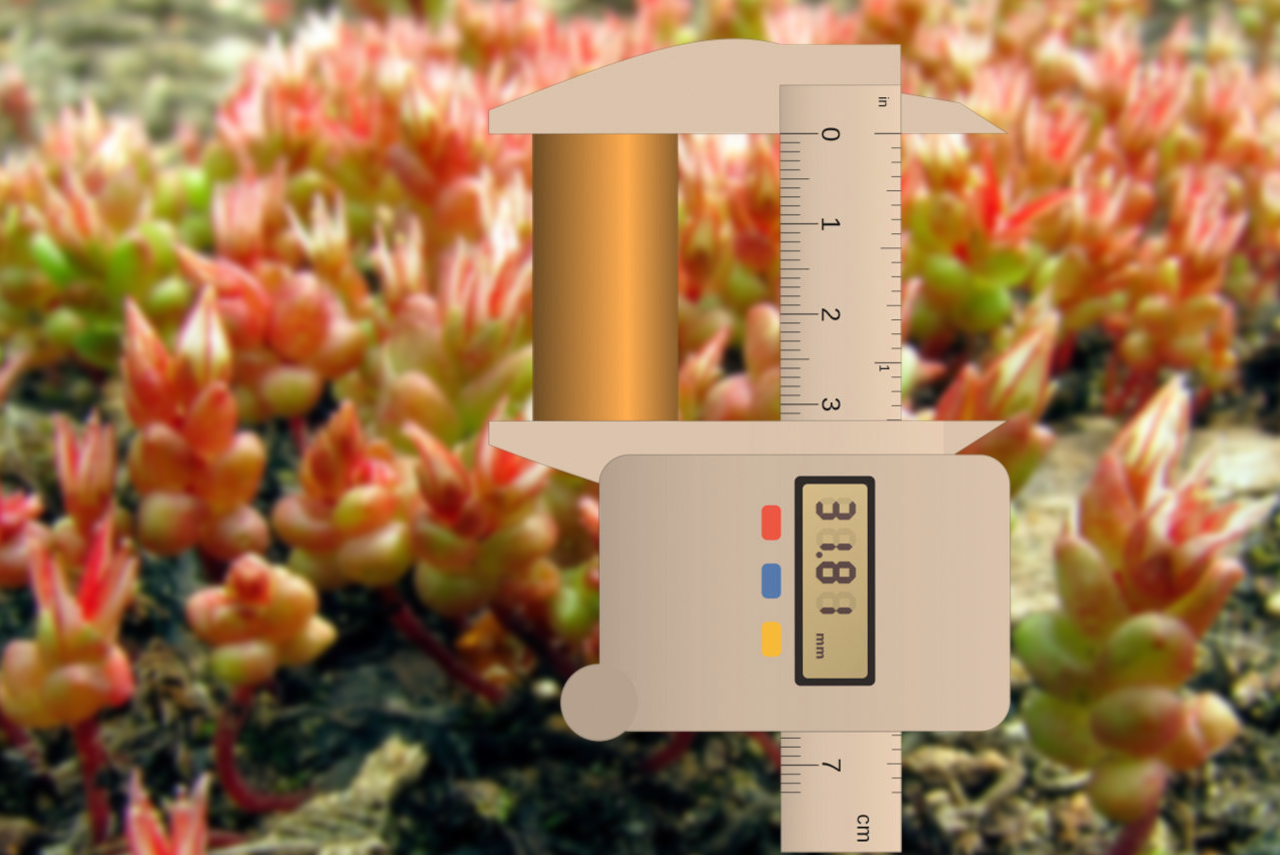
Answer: 31.81mm
